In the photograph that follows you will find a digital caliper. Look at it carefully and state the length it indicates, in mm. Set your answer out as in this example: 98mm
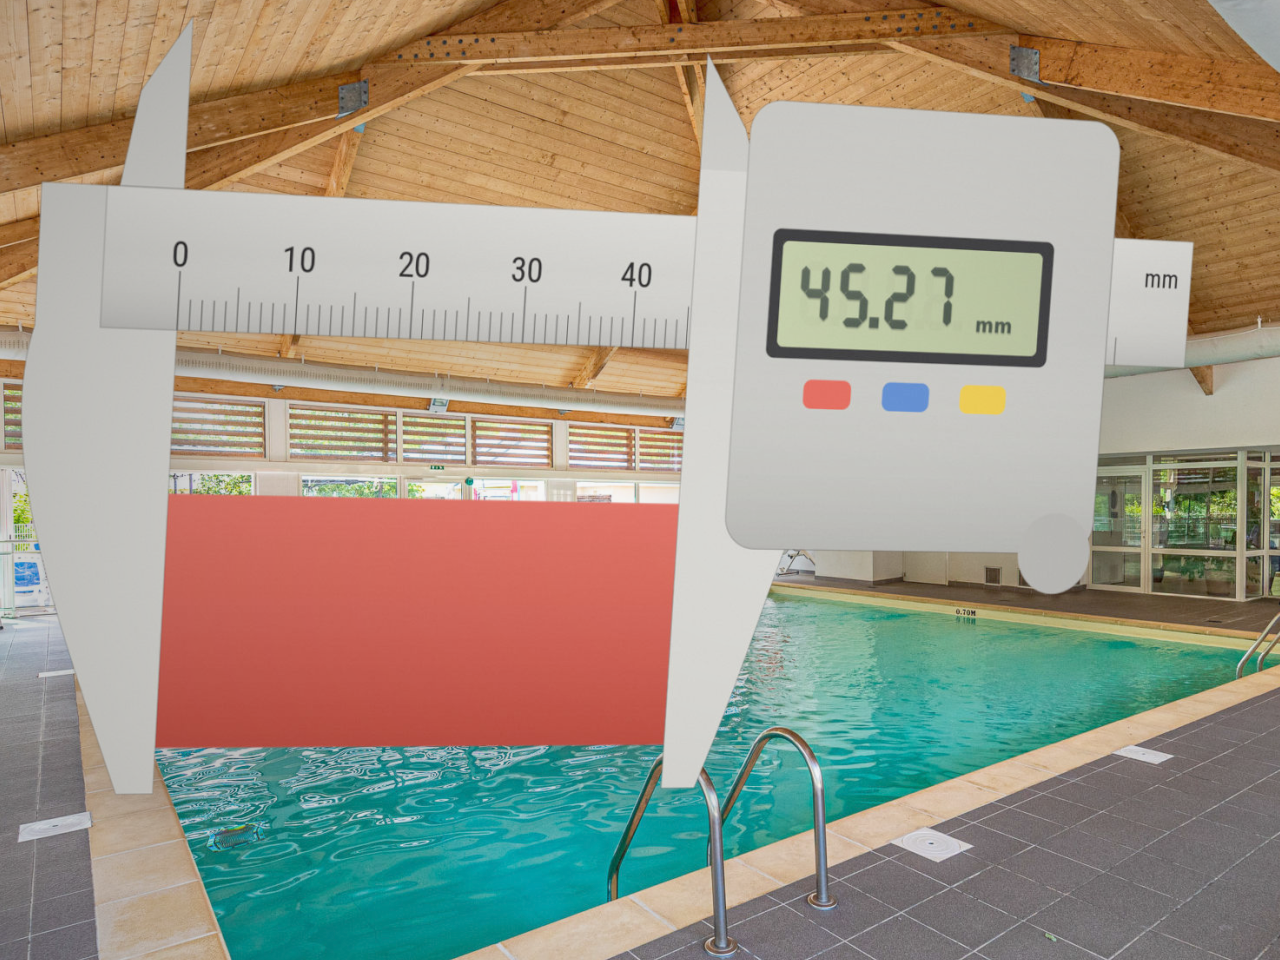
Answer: 45.27mm
